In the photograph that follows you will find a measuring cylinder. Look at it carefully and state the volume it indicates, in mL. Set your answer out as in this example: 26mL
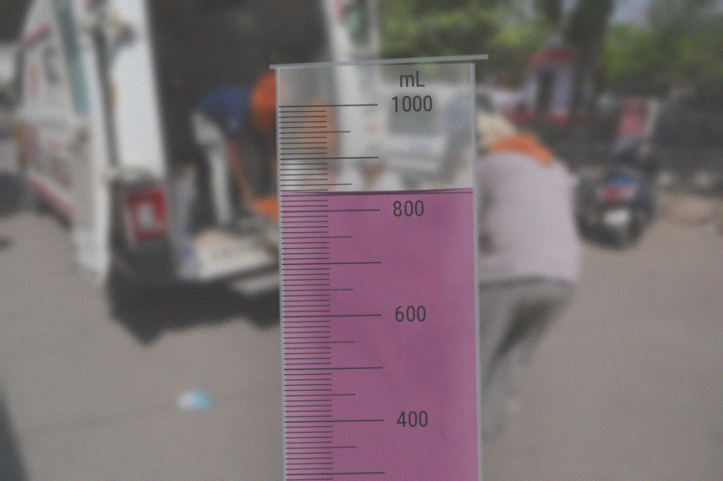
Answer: 830mL
